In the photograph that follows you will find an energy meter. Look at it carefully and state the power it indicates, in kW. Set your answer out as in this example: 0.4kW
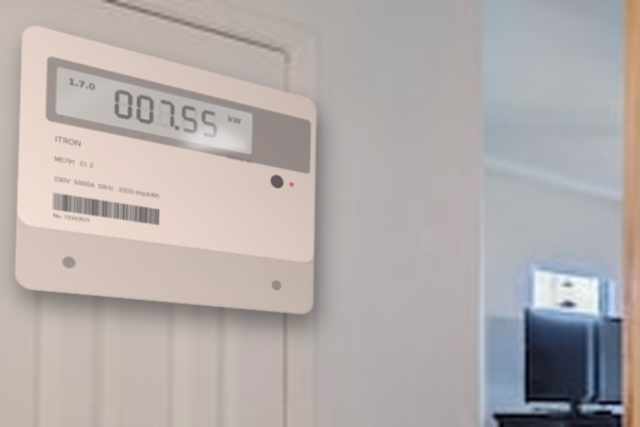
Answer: 7.55kW
